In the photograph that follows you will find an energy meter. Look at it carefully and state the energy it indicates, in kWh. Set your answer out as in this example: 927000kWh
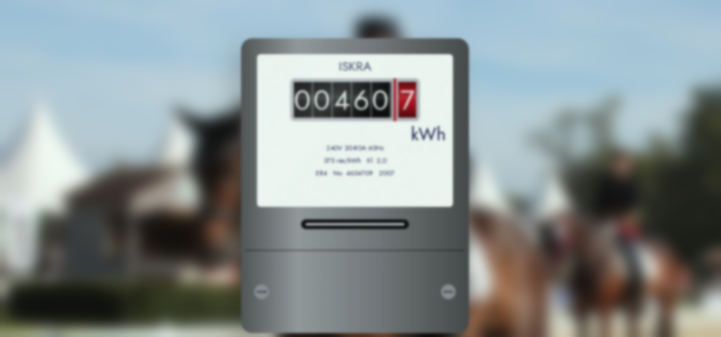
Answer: 460.7kWh
